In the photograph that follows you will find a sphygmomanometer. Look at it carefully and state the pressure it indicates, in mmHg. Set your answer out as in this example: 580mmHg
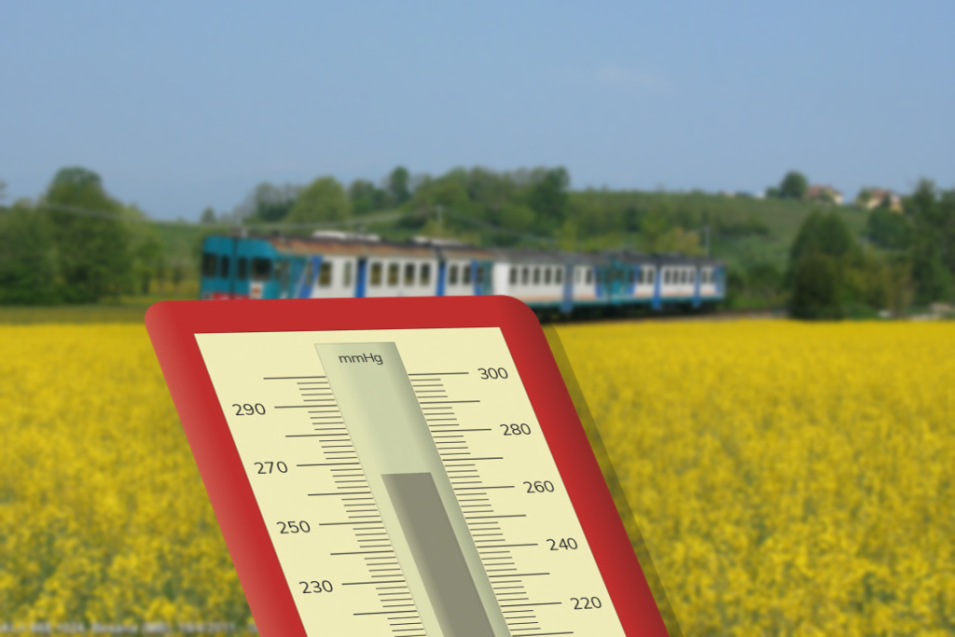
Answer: 266mmHg
